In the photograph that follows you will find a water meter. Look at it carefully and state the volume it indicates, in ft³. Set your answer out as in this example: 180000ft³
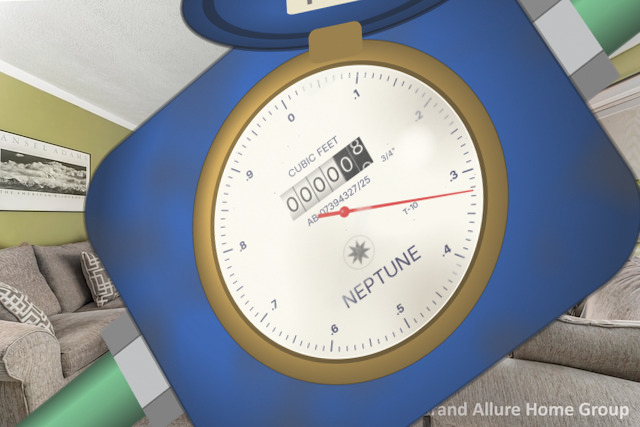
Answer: 8.32ft³
